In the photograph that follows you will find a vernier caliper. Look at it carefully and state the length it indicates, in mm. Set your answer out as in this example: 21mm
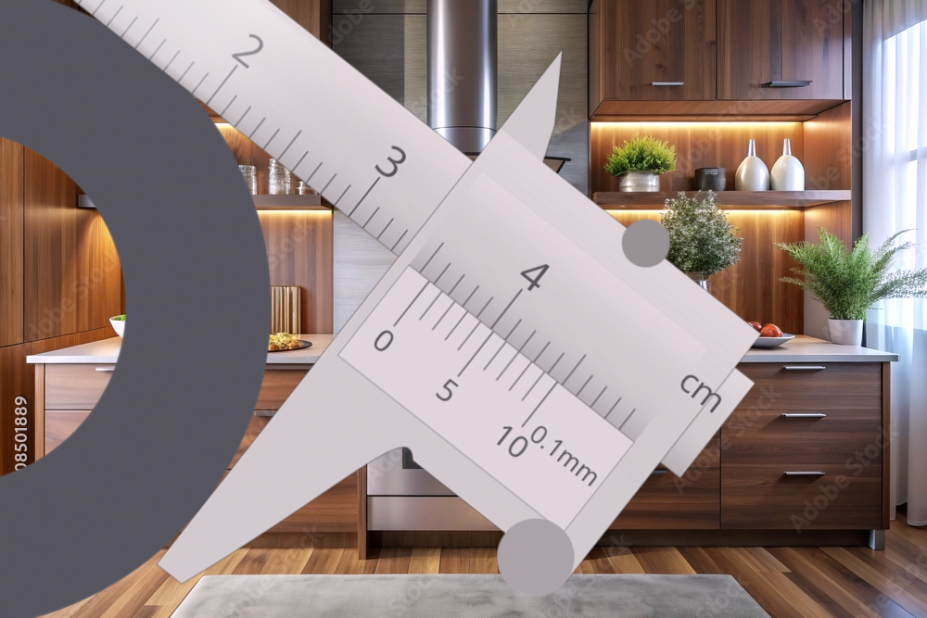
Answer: 35.7mm
